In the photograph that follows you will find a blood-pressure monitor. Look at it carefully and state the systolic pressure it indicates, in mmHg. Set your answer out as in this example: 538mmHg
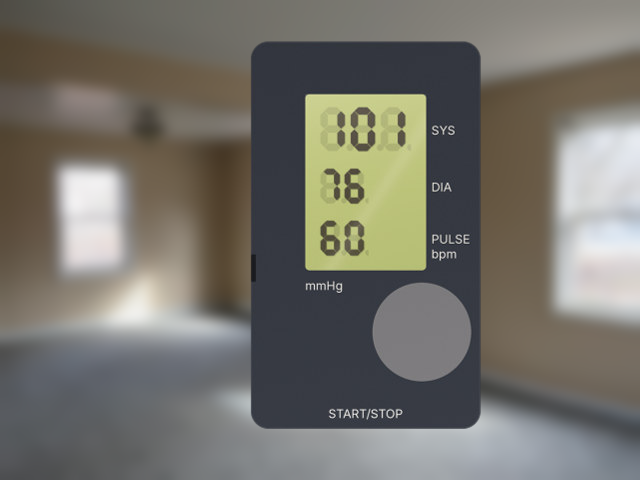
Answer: 101mmHg
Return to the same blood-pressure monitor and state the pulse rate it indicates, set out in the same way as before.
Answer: 60bpm
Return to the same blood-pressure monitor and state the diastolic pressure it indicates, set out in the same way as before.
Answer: 76mmHg
